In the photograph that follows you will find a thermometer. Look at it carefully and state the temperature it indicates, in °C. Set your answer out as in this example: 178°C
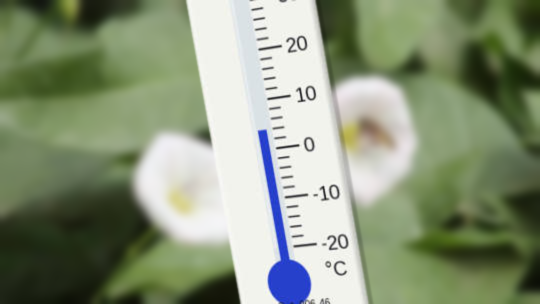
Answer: 4°C
